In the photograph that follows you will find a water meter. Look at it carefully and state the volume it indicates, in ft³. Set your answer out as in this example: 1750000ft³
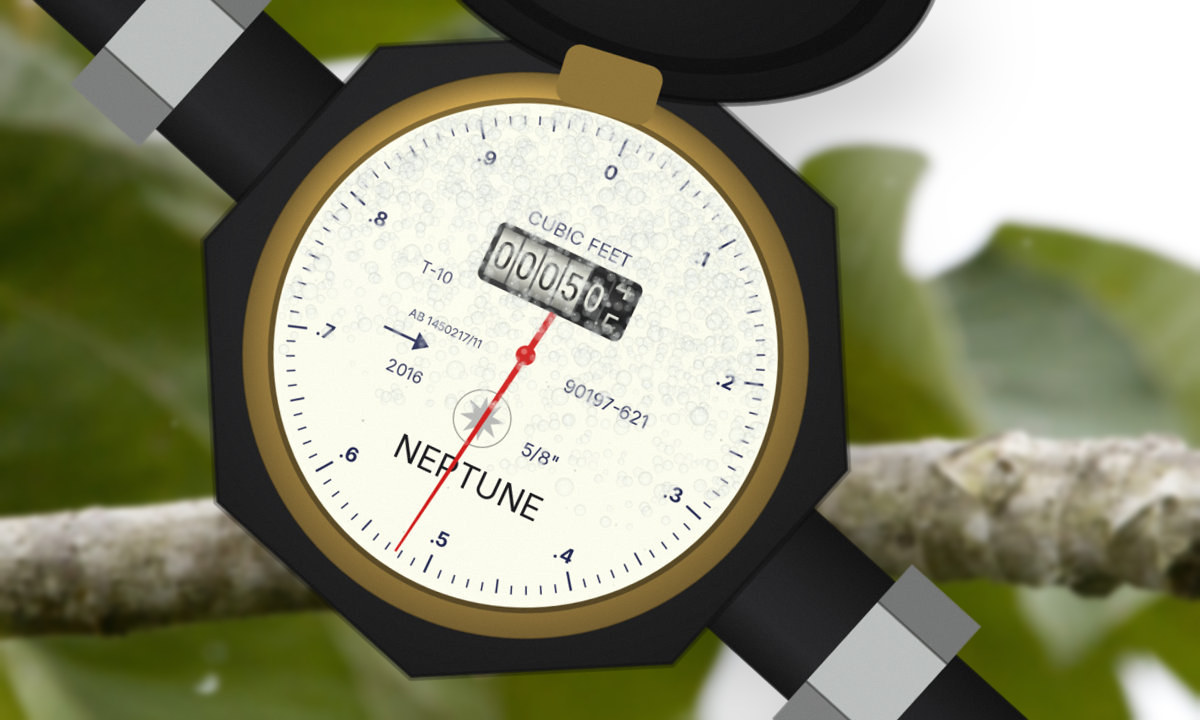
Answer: 504.52ft³
